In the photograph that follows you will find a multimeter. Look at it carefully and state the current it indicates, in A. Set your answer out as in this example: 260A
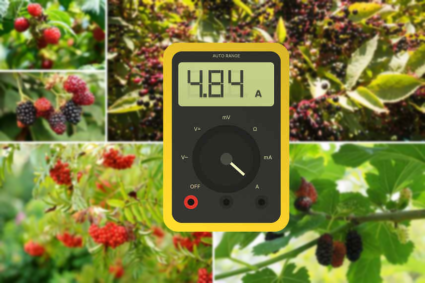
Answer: 4.84A
